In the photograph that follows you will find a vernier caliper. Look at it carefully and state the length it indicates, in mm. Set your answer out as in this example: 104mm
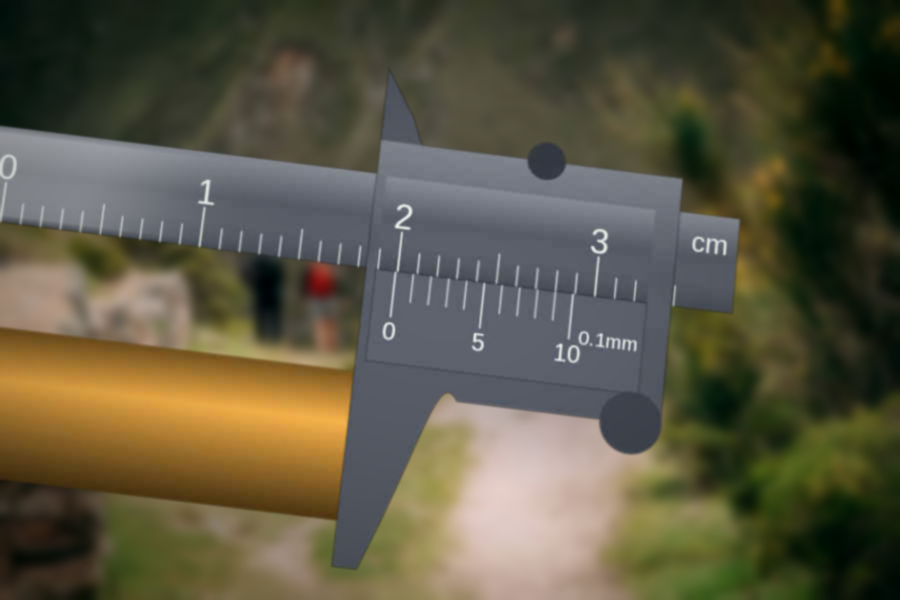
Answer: 19.9mm
